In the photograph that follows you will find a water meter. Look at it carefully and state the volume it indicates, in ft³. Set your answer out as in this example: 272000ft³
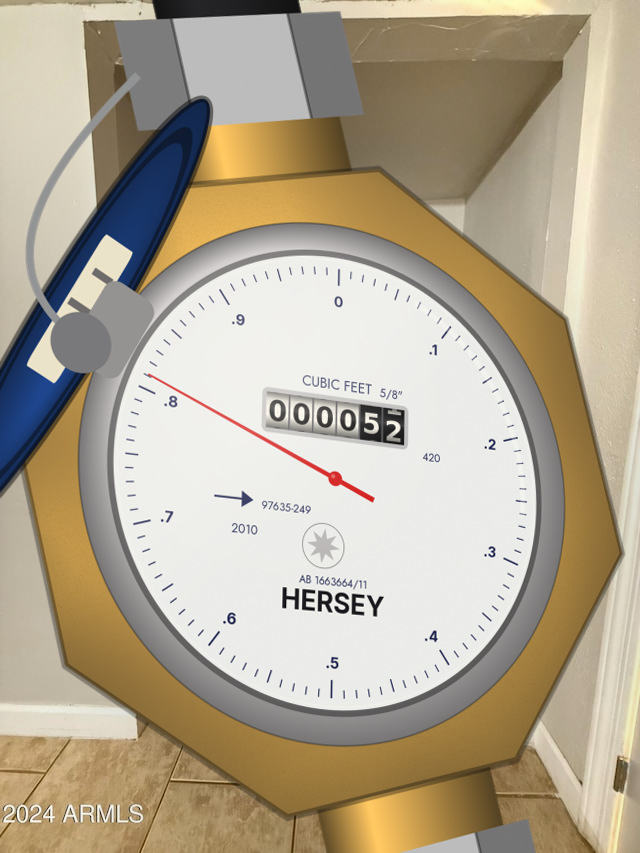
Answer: 51.81ft³
